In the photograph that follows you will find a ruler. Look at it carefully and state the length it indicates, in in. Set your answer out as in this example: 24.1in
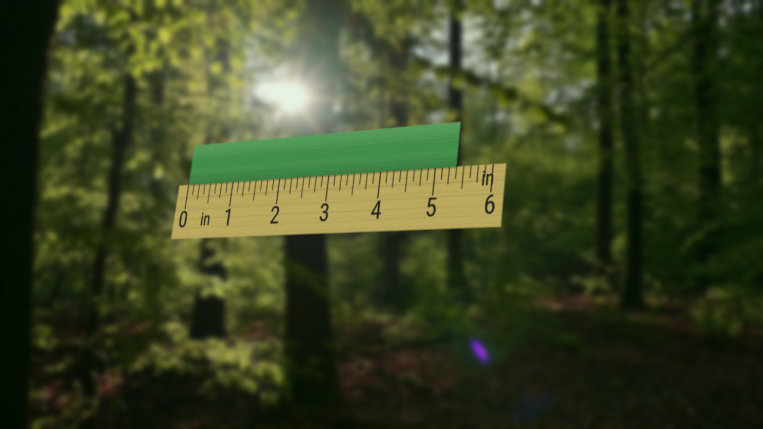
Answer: 5.375in
